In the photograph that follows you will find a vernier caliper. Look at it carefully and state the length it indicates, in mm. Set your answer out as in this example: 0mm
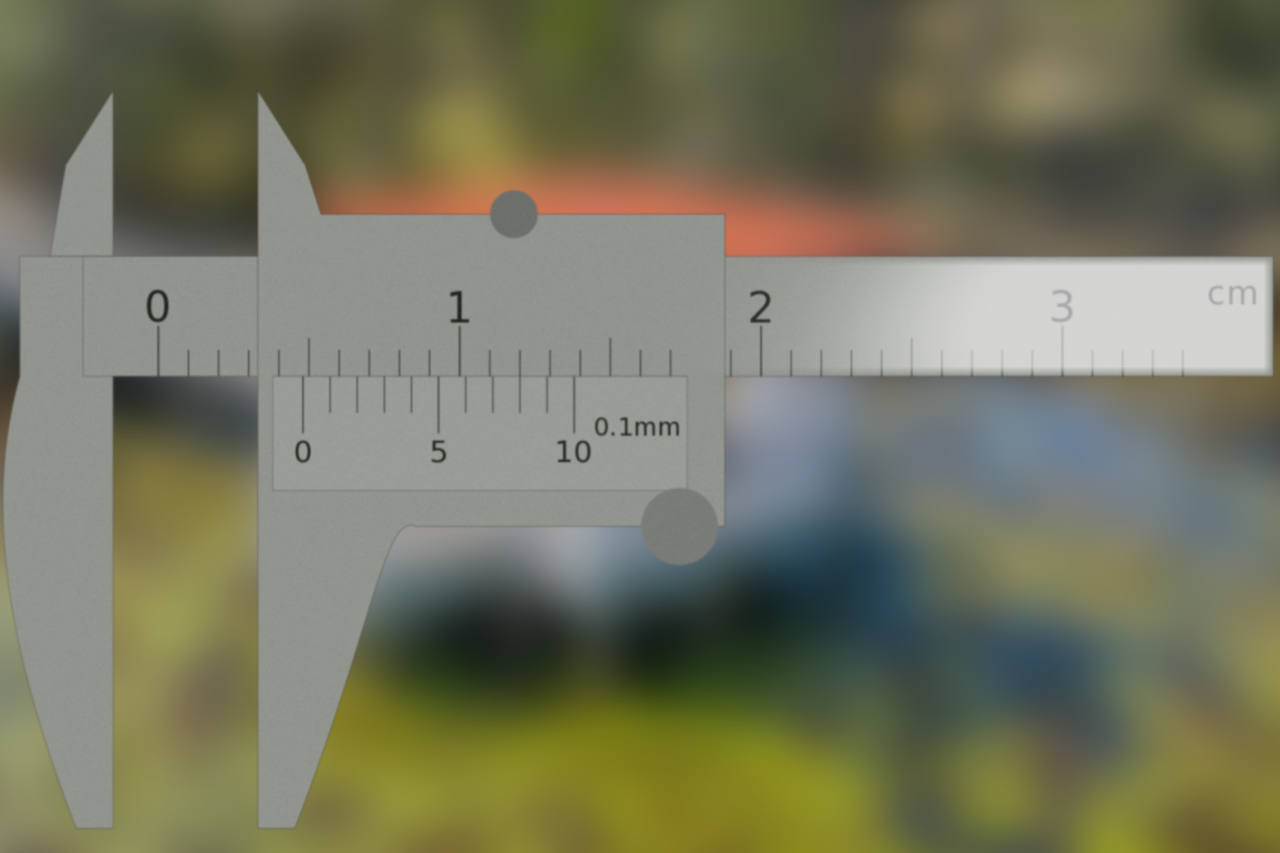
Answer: 4.8mm
